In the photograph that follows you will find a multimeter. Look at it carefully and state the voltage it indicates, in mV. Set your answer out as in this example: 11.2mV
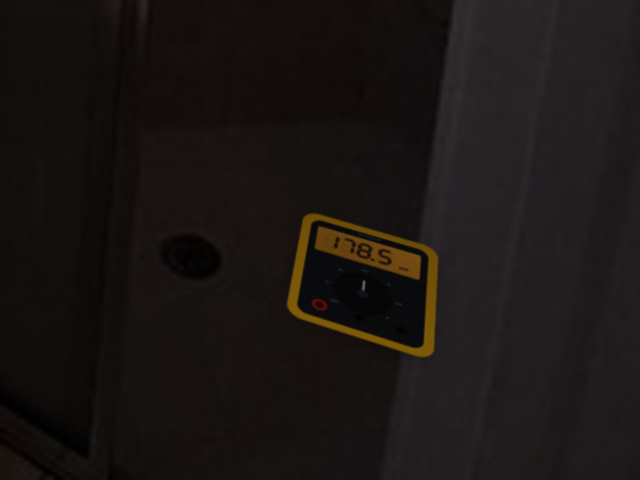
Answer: 178.5mV
